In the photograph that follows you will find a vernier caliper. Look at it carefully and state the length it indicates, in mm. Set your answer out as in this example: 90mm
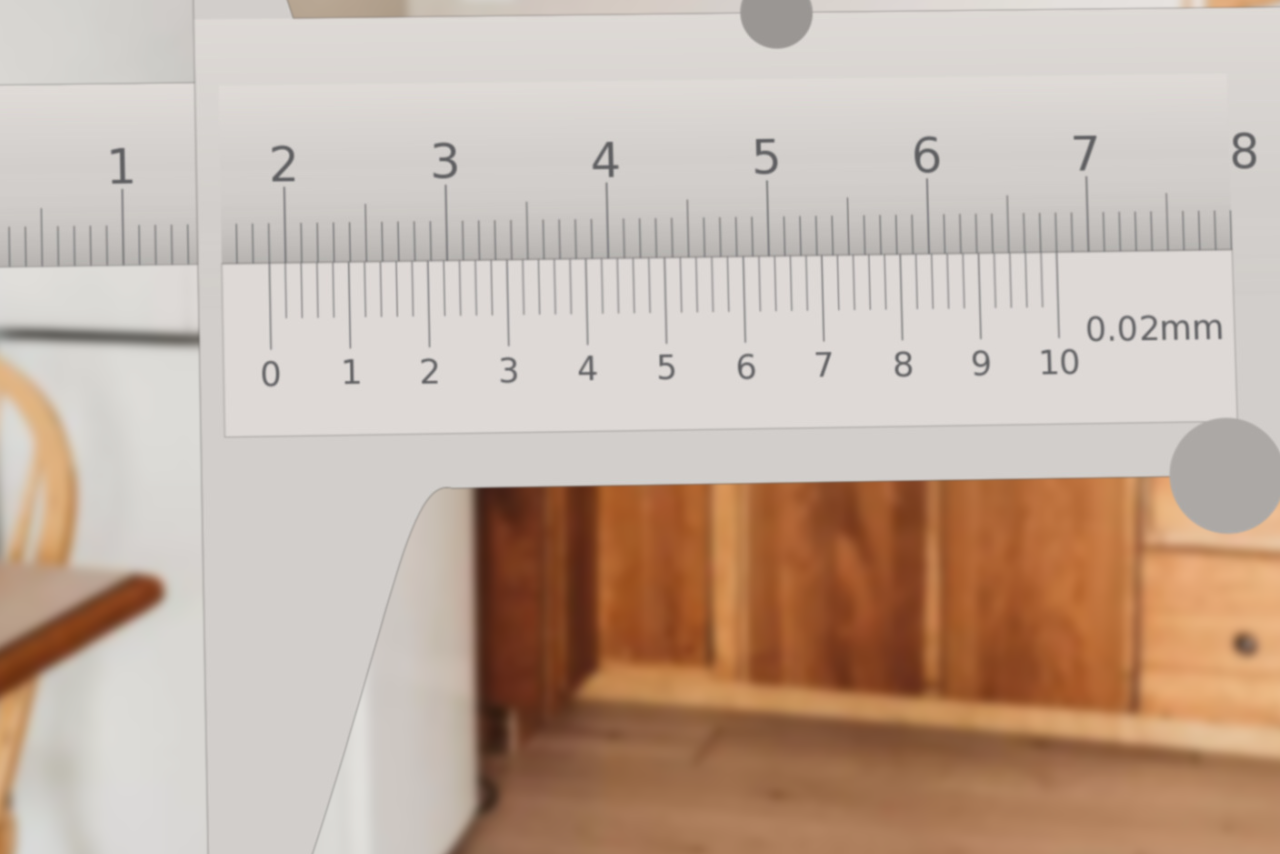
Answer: 19.0mm
